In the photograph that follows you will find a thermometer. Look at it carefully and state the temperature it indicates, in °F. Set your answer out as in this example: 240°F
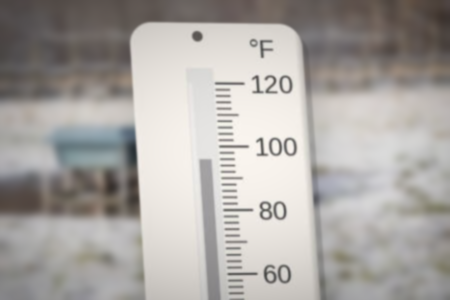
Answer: 96°F
